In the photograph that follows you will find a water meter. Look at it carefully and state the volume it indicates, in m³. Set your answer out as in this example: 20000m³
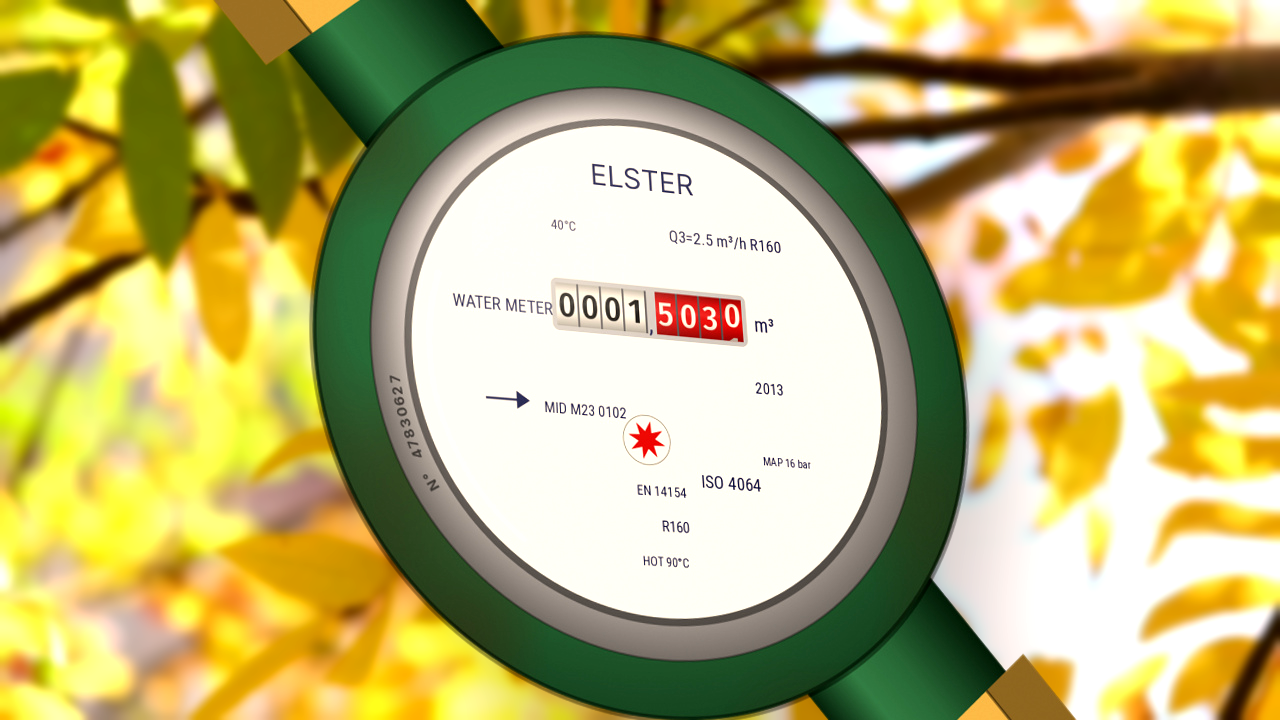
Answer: 1.5030m³
